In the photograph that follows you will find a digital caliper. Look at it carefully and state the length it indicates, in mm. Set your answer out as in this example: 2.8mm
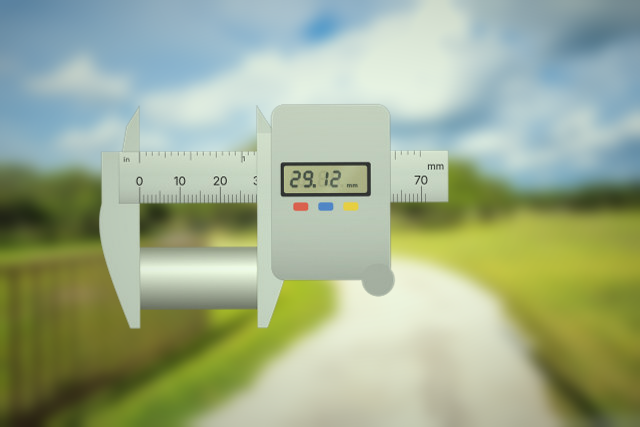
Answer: 29.12mm
